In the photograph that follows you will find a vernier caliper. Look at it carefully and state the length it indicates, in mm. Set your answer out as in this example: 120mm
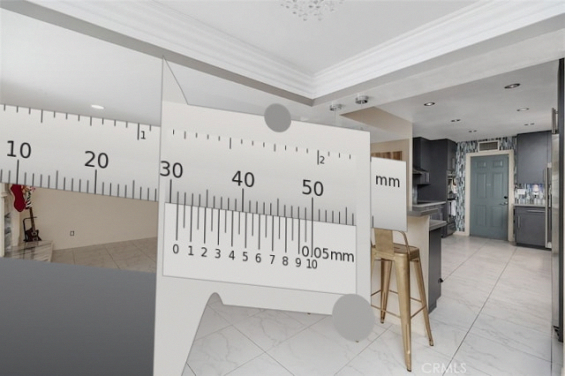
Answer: 31.0mm
